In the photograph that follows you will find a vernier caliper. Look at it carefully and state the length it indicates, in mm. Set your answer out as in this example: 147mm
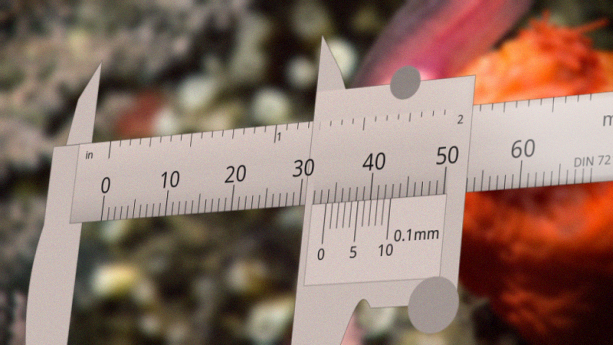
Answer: 33.8mm
